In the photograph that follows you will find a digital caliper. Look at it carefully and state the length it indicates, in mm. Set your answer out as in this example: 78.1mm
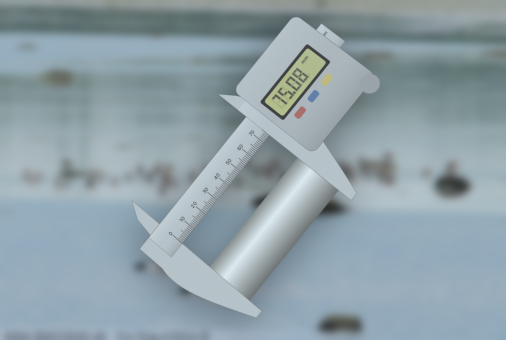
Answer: 75.08mm
